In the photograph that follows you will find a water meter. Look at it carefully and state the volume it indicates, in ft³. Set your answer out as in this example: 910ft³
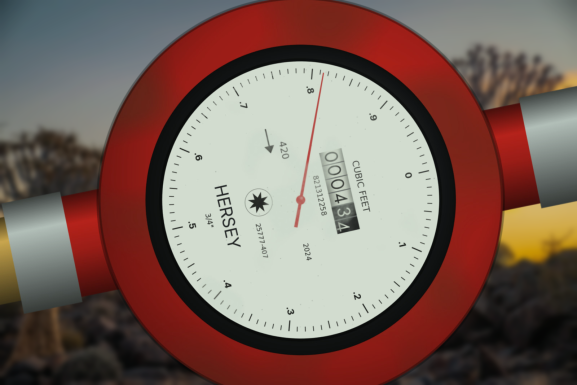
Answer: 433.81ft³
